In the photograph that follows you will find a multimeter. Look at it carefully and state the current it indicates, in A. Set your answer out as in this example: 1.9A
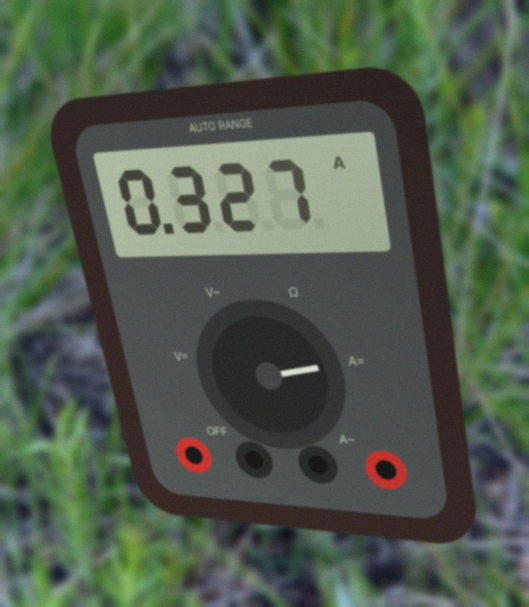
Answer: 0.327A
